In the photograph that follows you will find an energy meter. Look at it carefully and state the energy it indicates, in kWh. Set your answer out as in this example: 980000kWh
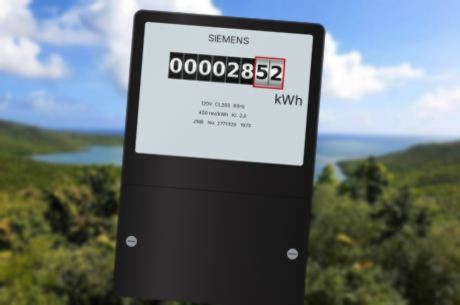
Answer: 28.52kWh
